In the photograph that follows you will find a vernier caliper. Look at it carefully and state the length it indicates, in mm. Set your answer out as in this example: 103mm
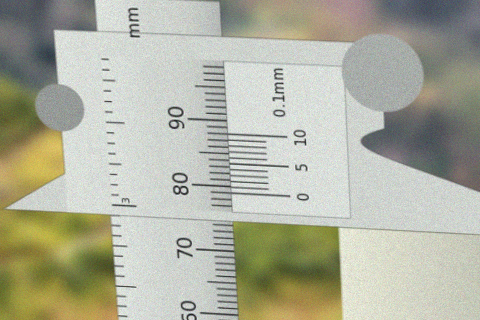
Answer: 79.0mm
